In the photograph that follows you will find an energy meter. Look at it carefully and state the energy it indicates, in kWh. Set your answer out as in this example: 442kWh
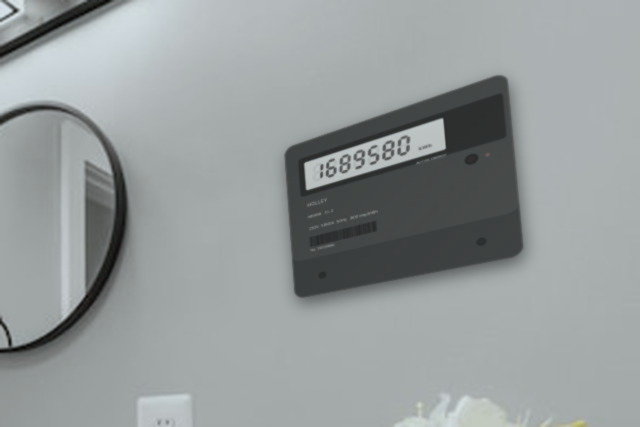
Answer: 1689580kWh
